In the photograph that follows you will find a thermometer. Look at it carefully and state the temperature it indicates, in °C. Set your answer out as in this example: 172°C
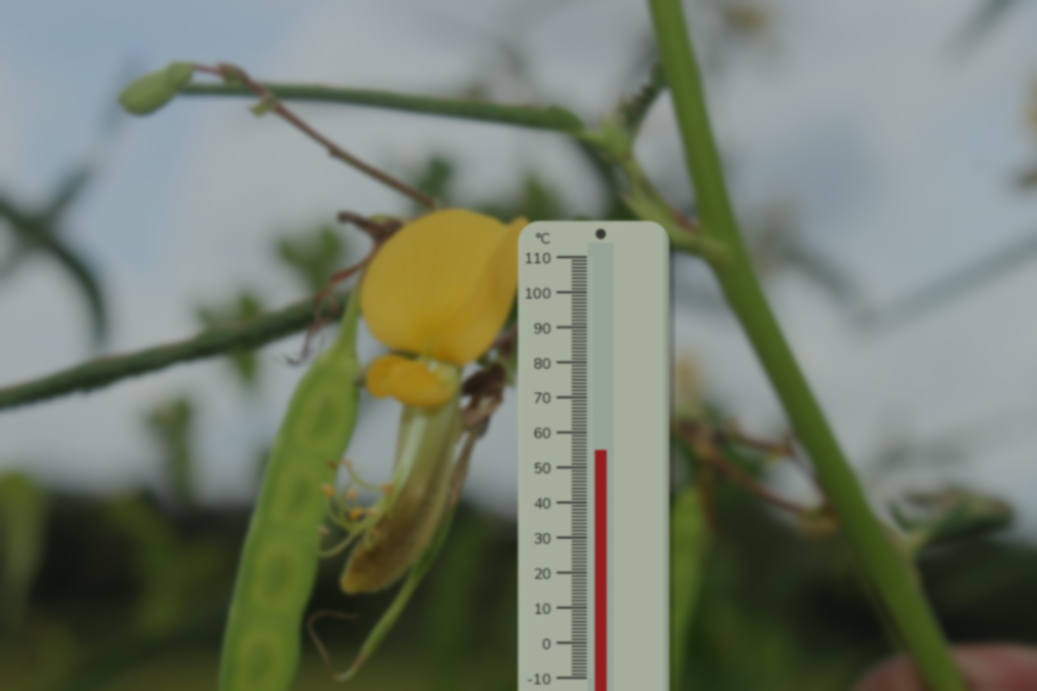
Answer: 55°C
